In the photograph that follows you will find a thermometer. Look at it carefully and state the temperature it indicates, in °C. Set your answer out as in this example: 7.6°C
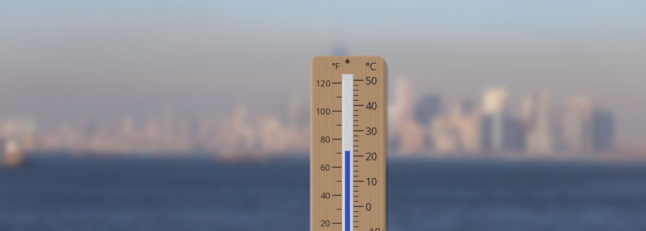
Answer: 22°C
